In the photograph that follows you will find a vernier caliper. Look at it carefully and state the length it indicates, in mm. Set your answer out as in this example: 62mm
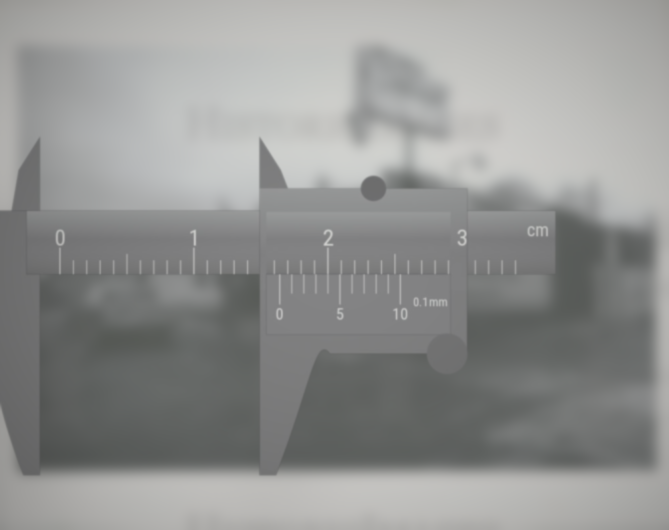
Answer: 16.4mm
